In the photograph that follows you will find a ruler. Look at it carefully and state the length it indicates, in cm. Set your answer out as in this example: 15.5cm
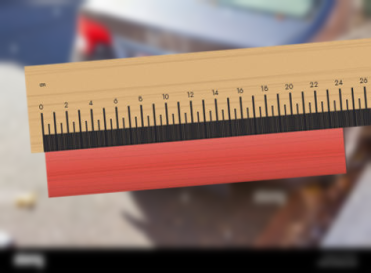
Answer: 24cm
